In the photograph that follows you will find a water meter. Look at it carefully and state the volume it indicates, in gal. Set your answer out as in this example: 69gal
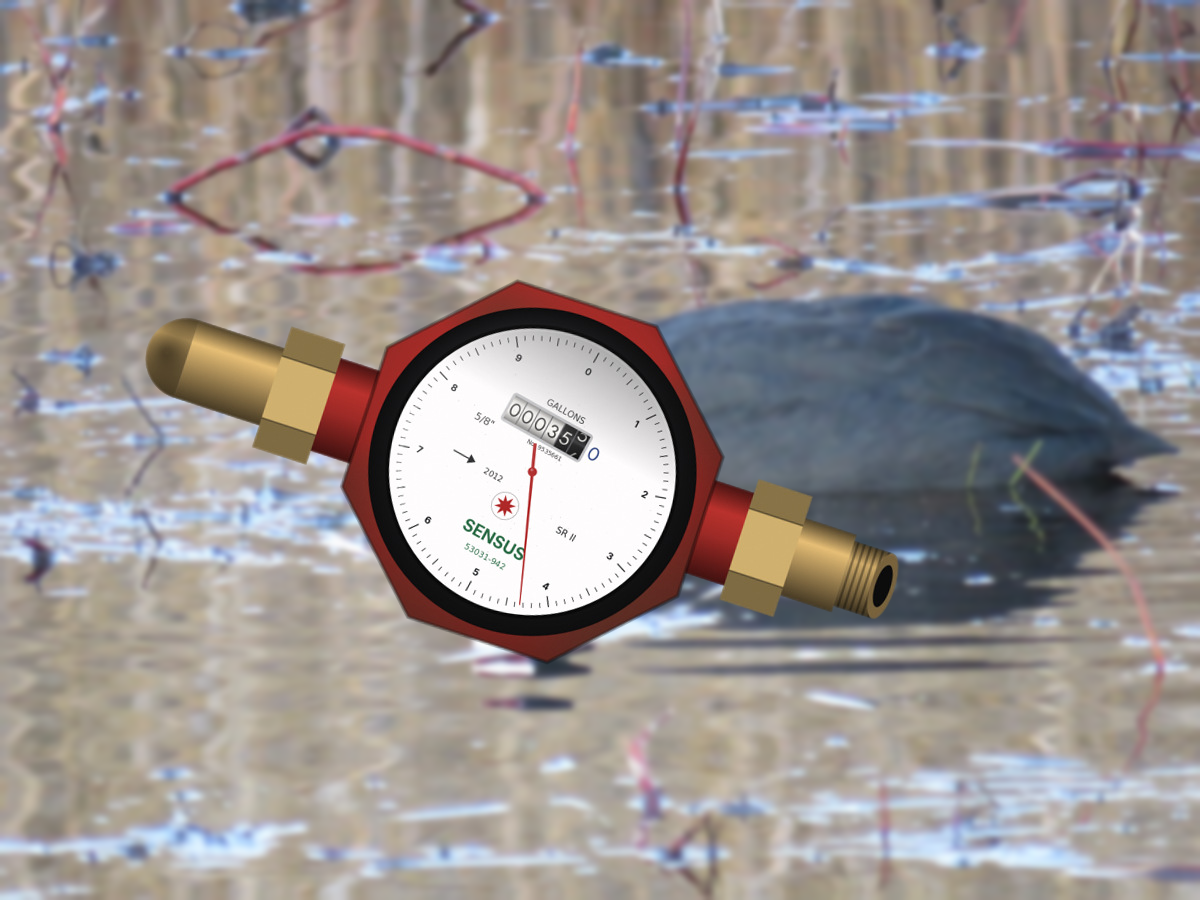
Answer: 3554.3gal
